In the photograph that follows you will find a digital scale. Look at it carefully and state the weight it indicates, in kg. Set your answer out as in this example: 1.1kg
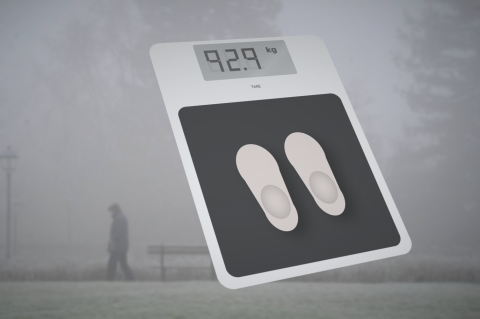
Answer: 92.9kg
